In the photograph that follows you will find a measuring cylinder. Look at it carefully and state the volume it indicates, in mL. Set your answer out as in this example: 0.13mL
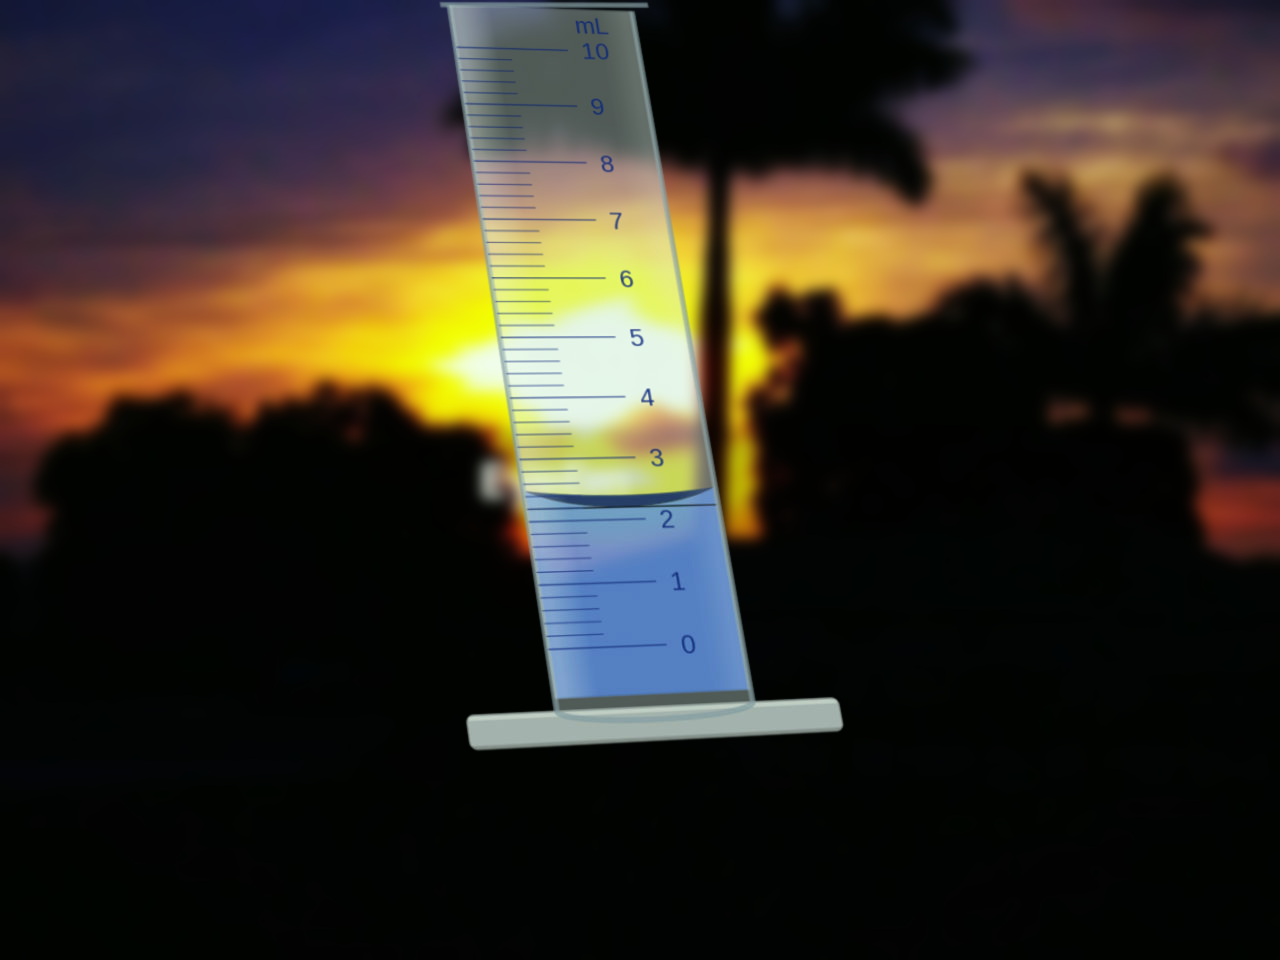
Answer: 2.2mL
